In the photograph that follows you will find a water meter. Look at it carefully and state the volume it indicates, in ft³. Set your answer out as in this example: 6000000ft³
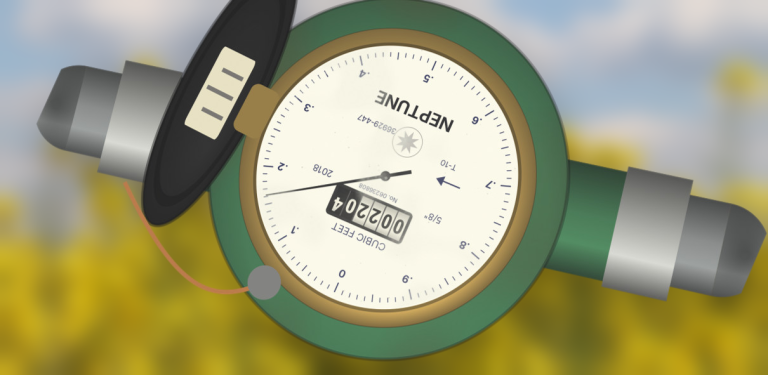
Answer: 2204.16ft³
